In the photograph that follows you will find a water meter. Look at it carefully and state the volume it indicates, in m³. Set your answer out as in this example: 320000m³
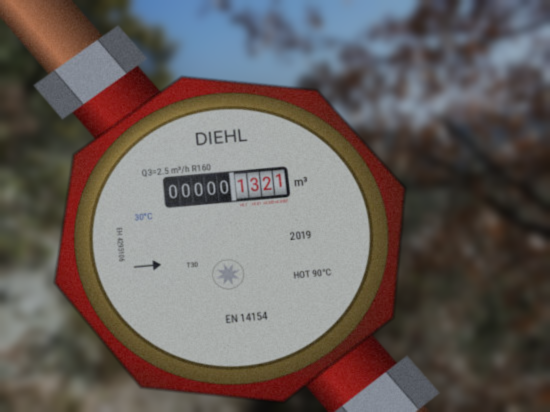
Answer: 0.1321m³
